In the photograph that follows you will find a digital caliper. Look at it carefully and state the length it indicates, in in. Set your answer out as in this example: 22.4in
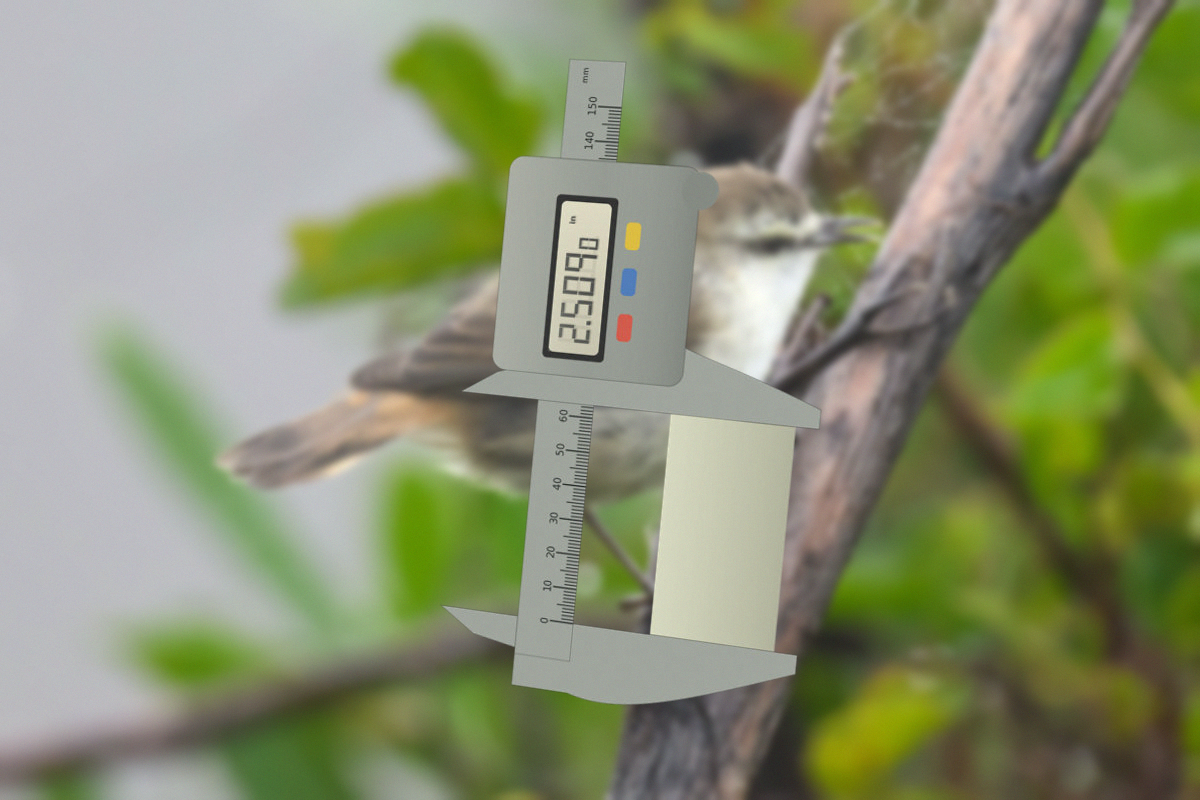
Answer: 2.5090in
